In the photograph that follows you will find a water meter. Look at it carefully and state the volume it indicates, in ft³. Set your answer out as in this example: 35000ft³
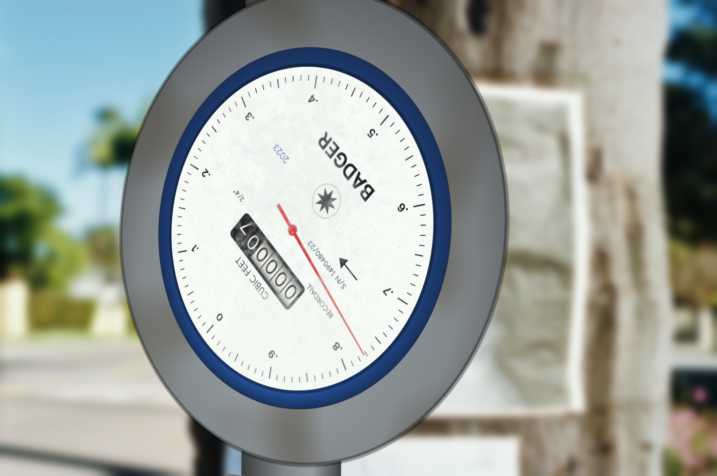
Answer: 6.77ft³
